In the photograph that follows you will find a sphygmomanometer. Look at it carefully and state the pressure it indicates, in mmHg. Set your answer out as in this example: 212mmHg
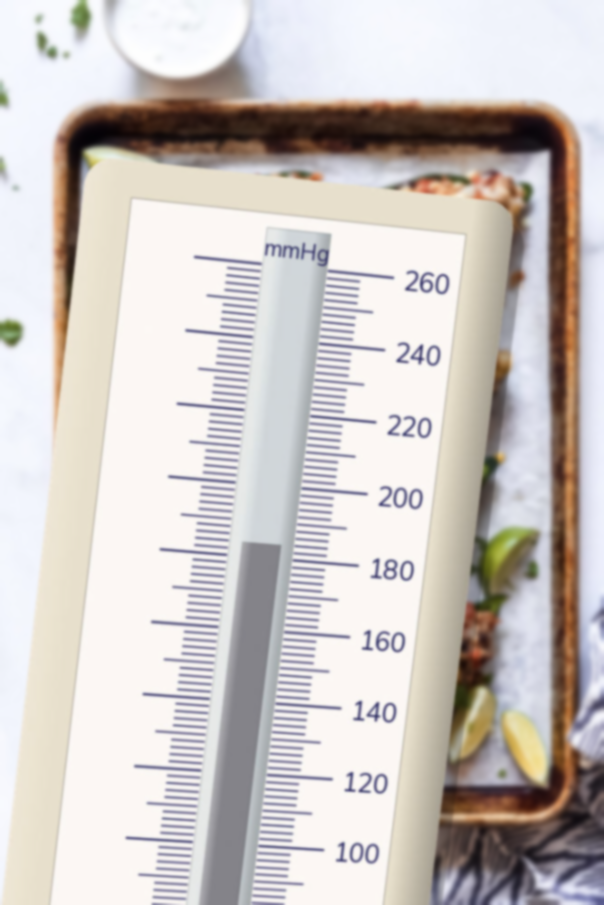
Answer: 184mmHg
